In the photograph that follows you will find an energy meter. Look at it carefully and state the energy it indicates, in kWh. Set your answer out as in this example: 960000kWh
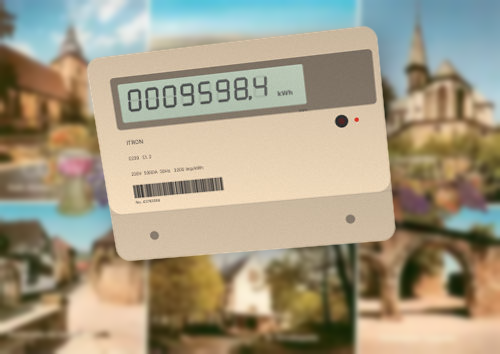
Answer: 9598.4kWh
